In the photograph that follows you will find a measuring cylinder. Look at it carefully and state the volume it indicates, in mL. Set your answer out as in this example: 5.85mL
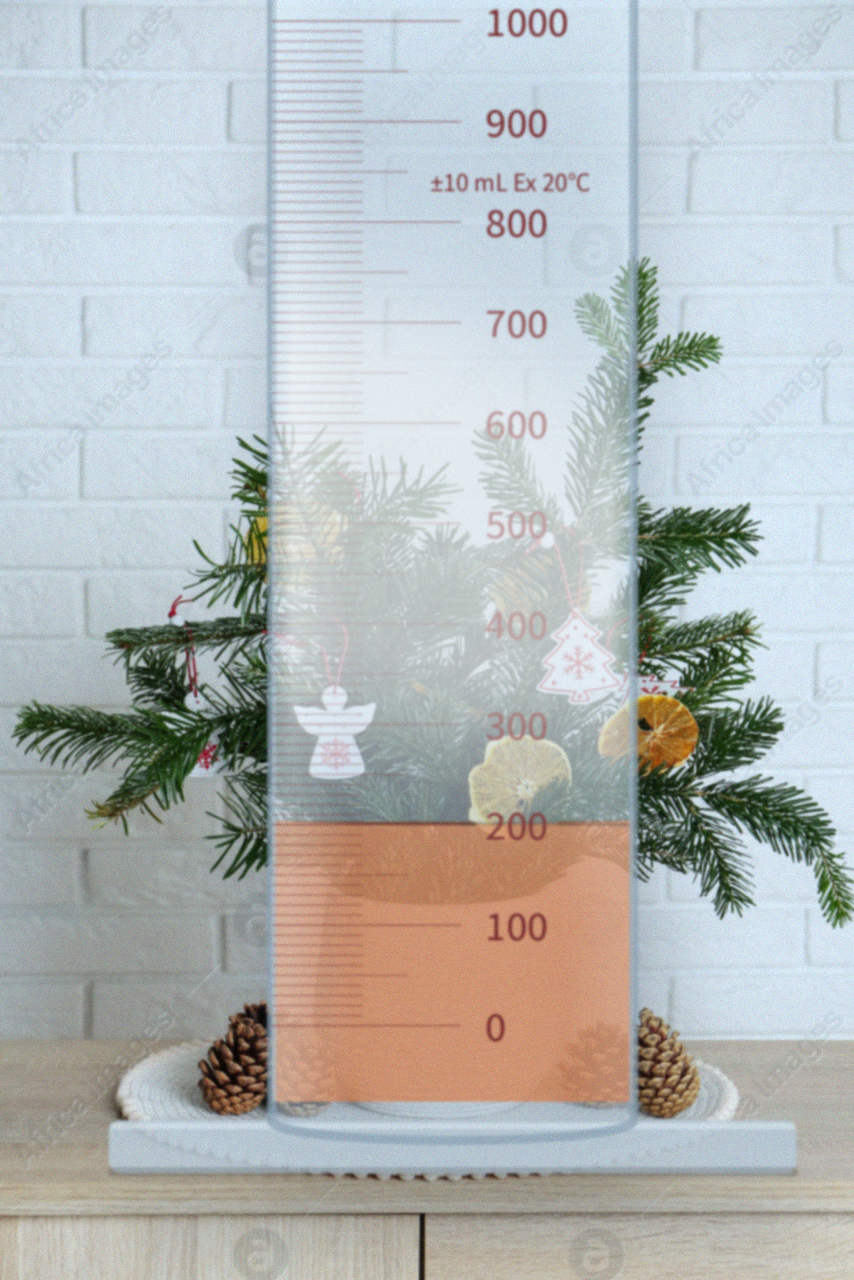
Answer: 200mL
